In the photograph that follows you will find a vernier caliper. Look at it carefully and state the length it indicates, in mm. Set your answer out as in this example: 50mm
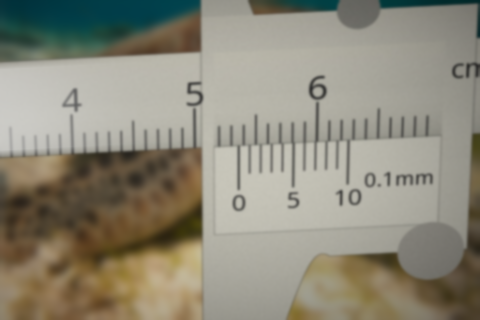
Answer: 53.6mm
